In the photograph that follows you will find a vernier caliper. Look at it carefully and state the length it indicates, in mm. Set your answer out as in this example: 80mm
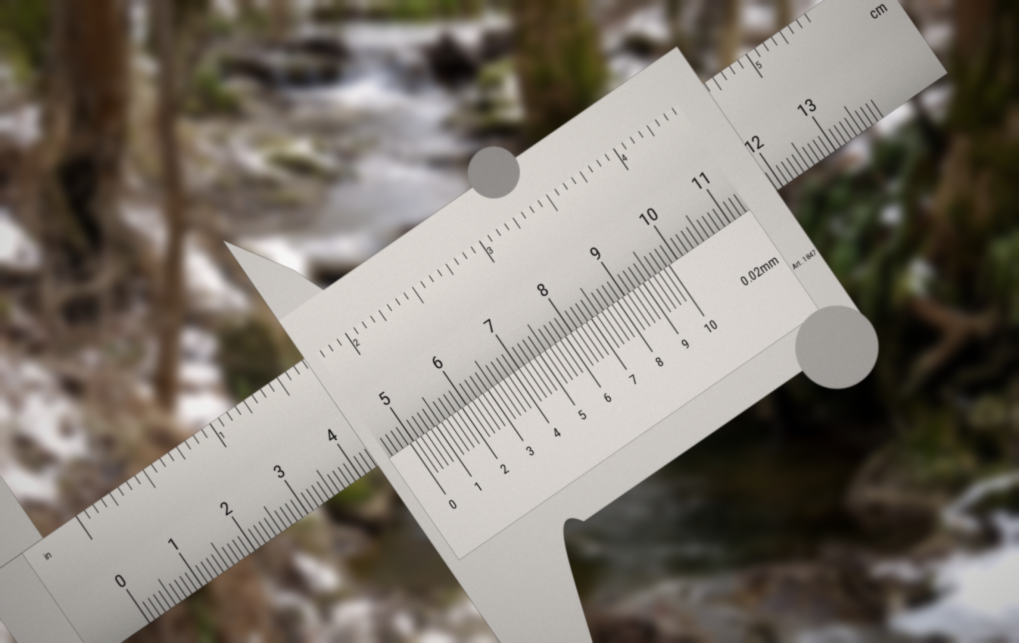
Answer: 49.4mm
